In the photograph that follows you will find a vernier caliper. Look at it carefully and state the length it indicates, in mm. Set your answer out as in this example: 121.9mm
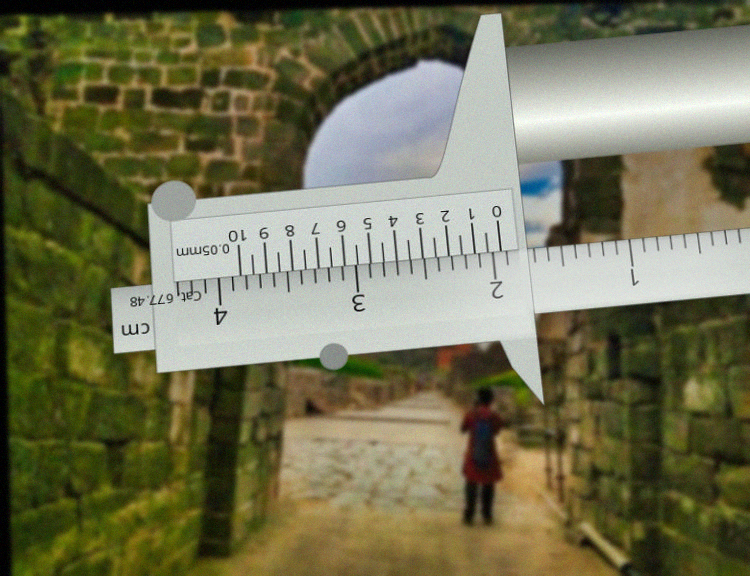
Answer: 19.4mm
